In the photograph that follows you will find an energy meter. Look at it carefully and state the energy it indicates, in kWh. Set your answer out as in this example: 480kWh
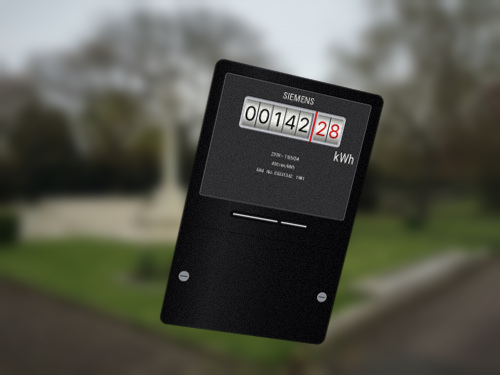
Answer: 142.28kWh
